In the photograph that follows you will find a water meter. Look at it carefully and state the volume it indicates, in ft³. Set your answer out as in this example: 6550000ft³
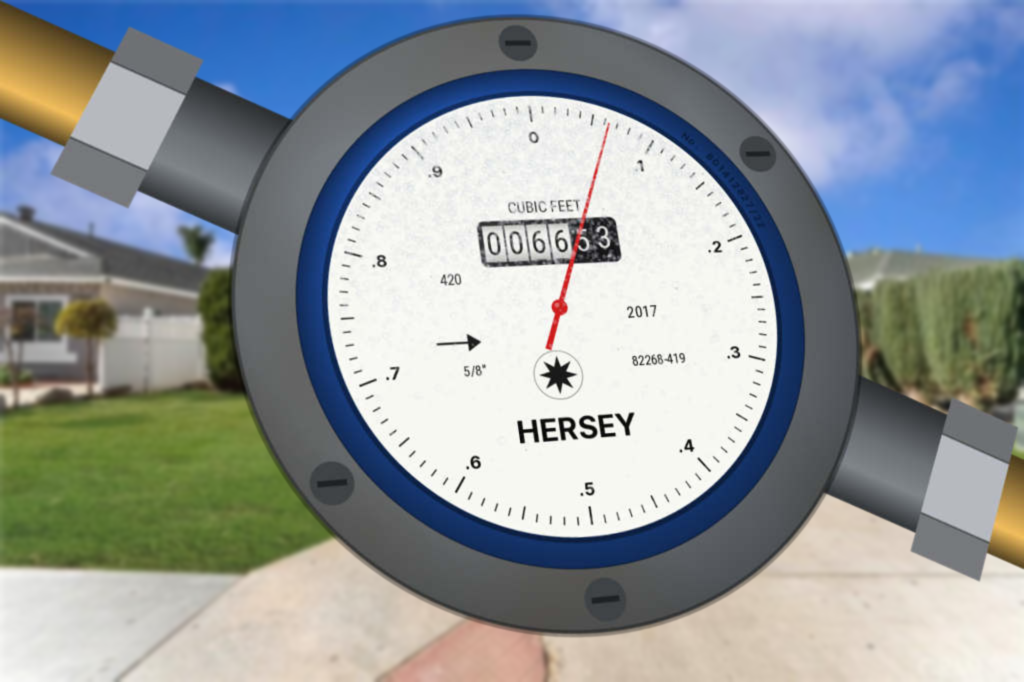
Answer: 6653.06ft³
